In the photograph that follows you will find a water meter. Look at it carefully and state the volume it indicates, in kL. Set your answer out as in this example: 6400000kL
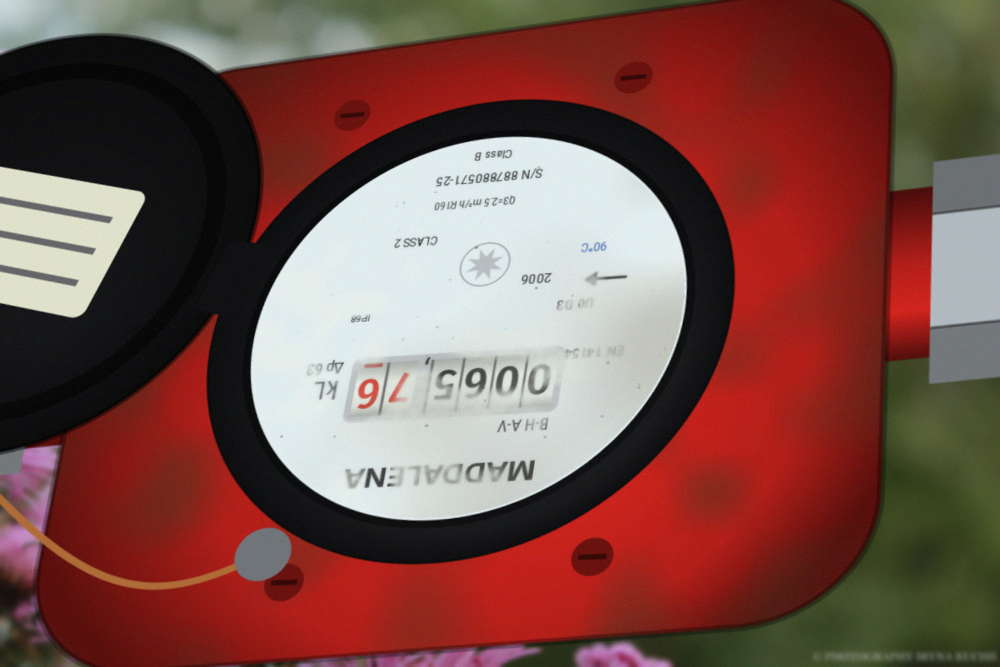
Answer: 65.76kL
